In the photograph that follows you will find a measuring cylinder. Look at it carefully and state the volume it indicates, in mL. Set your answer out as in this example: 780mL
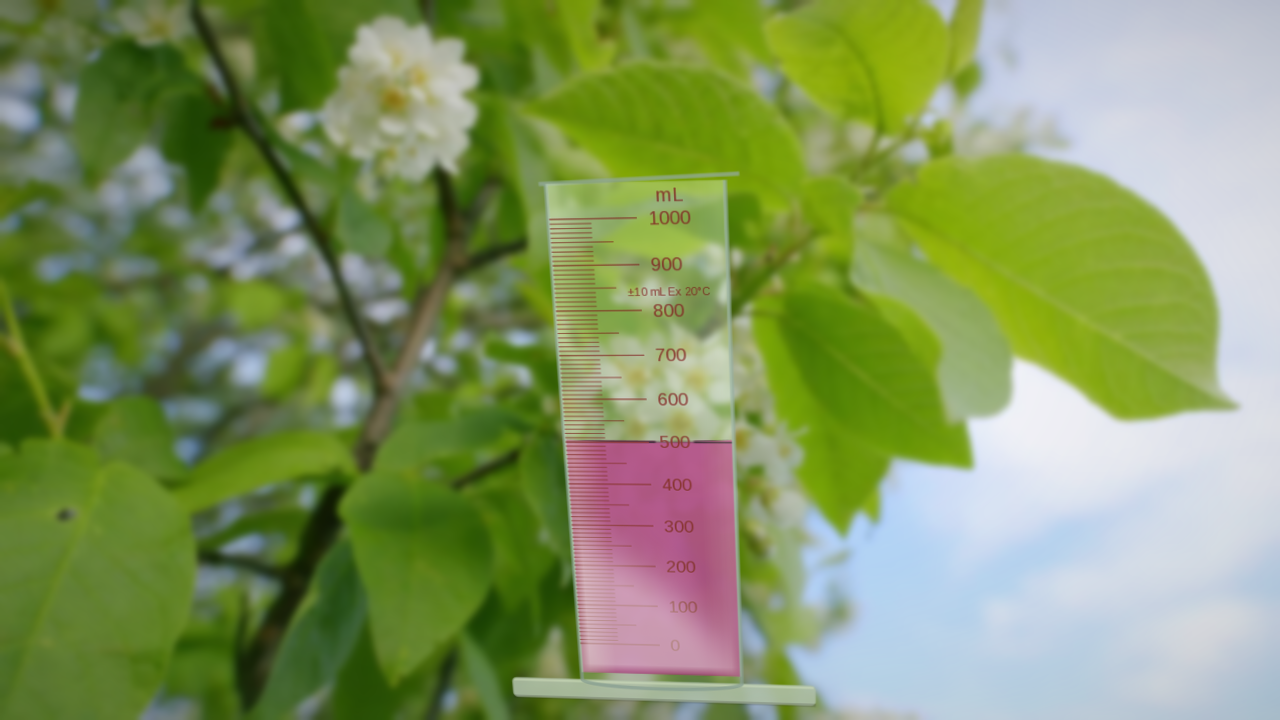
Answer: 500mL
